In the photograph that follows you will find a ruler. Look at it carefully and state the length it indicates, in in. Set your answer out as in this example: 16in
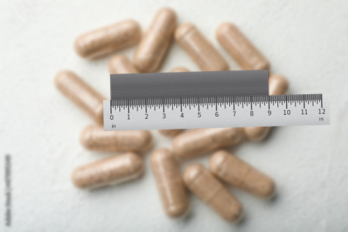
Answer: 9in
